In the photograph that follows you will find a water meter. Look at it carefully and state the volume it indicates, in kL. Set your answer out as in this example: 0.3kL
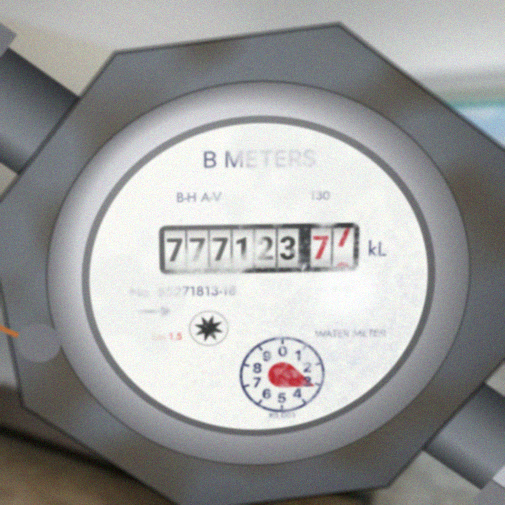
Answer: 777123.773kL
